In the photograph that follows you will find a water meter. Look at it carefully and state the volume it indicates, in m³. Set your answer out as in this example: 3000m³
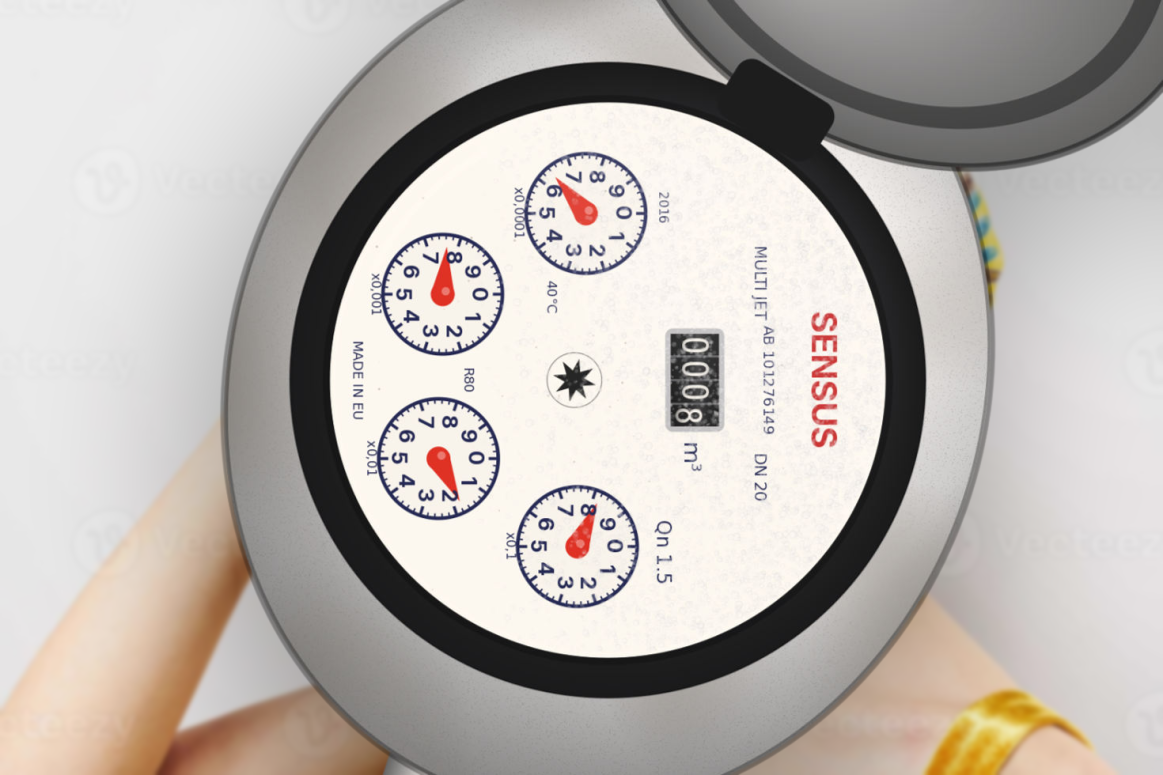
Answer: 7.8176m³
